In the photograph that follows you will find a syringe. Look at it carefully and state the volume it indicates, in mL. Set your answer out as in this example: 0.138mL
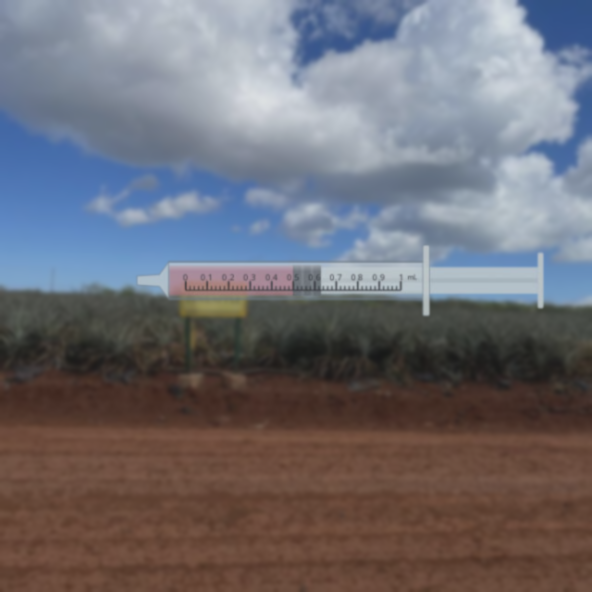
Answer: 0.5mL
